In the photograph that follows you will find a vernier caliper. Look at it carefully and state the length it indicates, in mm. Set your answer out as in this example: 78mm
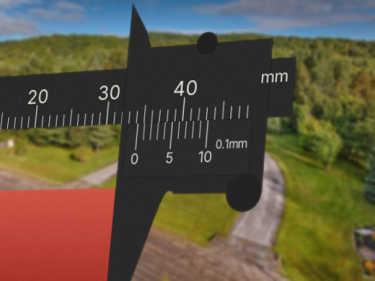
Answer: 34.2mm
